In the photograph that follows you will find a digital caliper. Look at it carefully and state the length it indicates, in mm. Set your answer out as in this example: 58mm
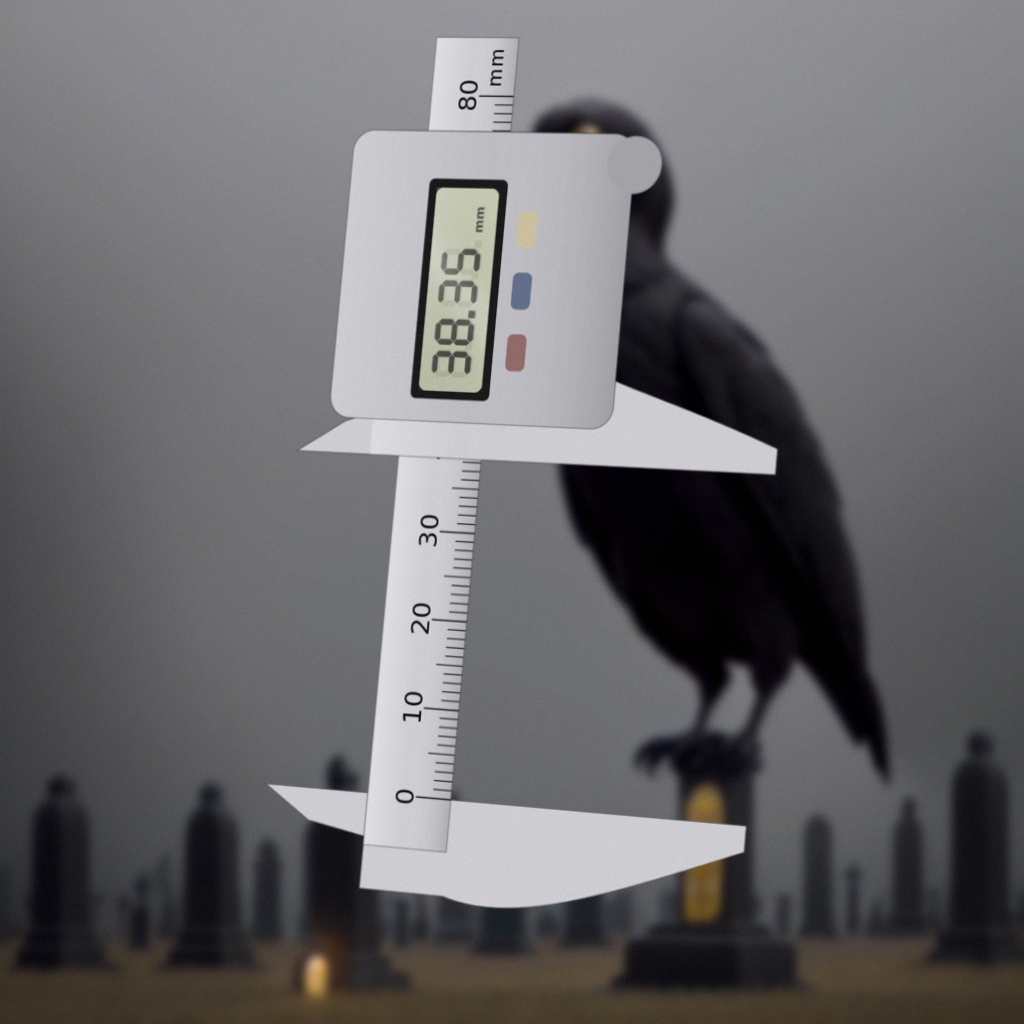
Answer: 38.35mm
